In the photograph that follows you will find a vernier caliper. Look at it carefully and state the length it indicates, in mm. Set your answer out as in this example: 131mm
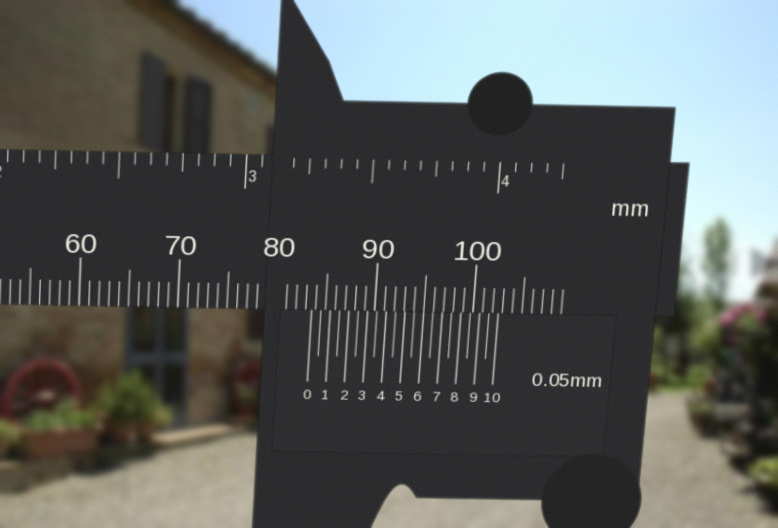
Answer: 83.6mm
